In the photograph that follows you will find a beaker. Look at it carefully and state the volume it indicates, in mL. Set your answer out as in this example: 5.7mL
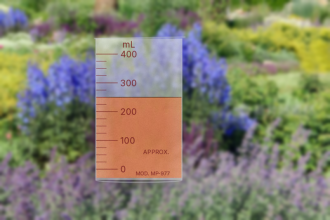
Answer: 250mL
